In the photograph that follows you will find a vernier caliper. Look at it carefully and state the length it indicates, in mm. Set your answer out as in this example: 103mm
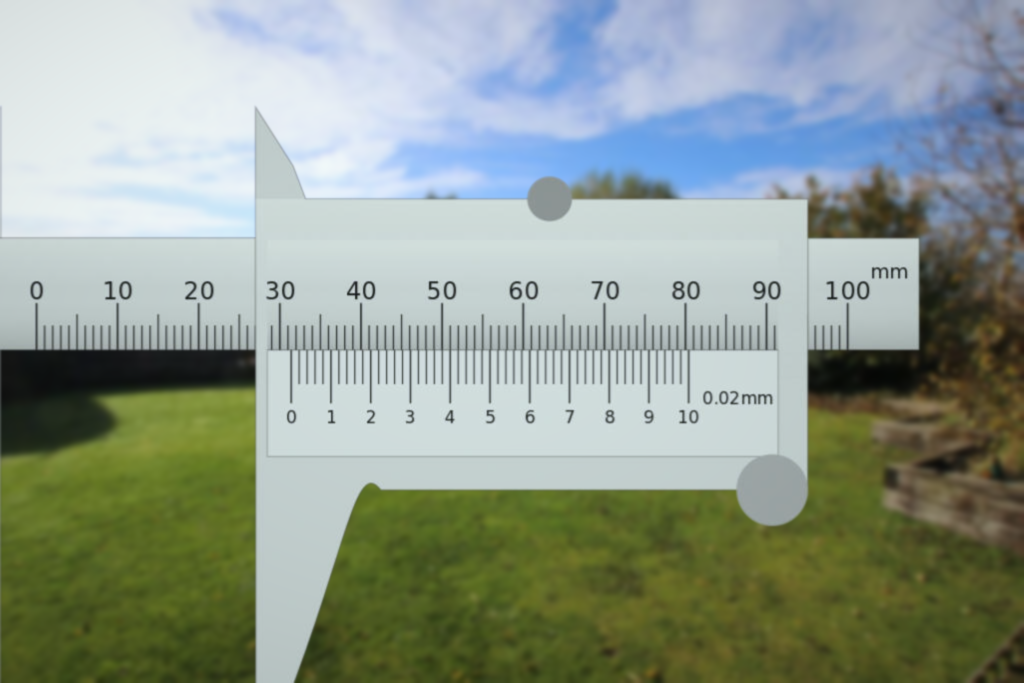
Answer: 31.4mm
